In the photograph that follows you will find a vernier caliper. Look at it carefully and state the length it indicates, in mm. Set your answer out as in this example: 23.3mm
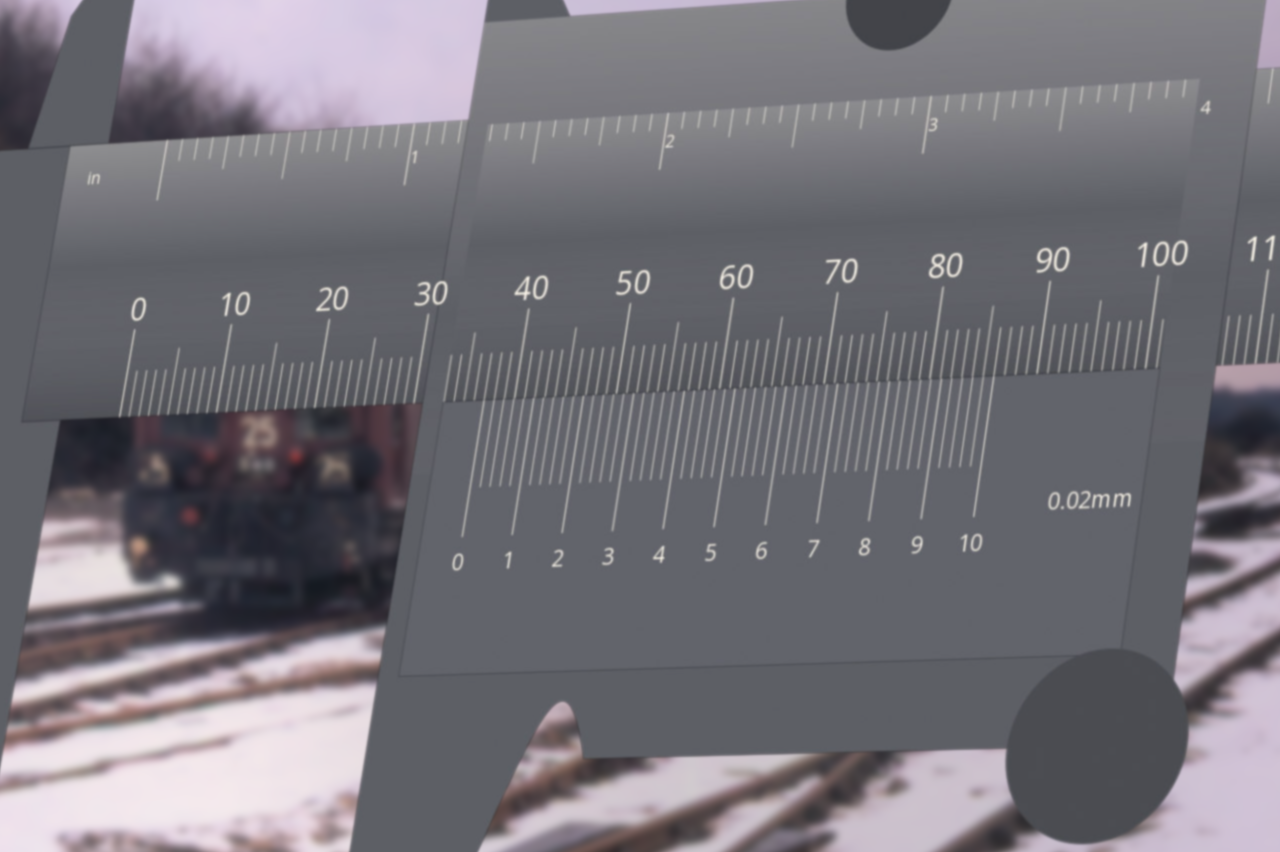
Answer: 37.0mm
